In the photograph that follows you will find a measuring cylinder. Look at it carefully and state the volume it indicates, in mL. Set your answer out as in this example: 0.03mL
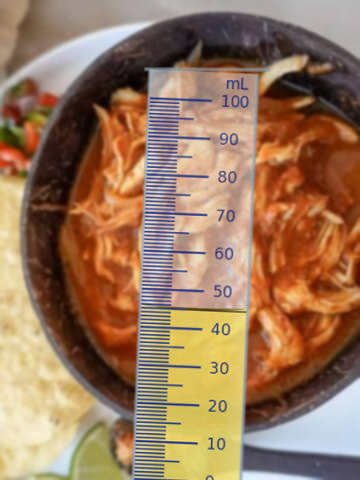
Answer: 45mL
